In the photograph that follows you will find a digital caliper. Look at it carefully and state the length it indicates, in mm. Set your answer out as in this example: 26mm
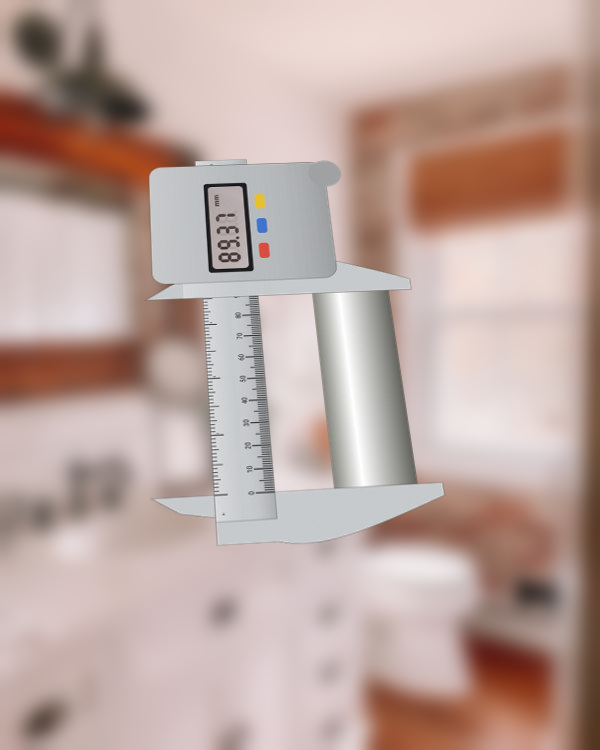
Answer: 89.37mm
